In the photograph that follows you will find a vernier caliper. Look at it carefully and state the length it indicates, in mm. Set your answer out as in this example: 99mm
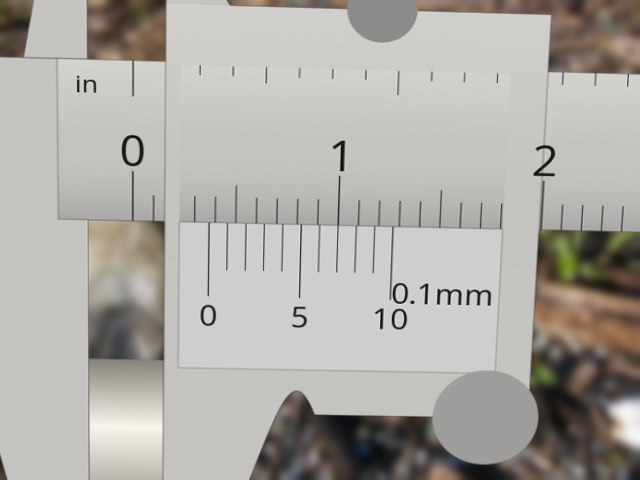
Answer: 3.7mm
